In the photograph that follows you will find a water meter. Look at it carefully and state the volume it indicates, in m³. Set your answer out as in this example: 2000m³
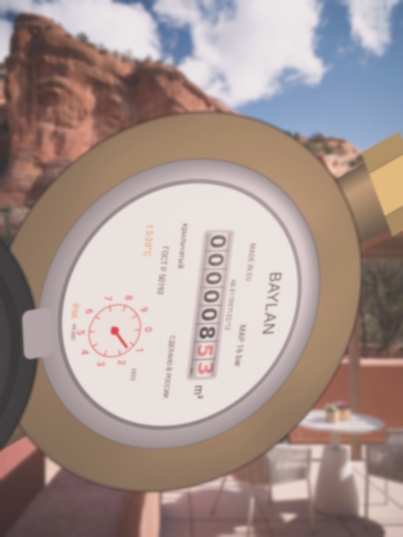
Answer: 8.531m³
